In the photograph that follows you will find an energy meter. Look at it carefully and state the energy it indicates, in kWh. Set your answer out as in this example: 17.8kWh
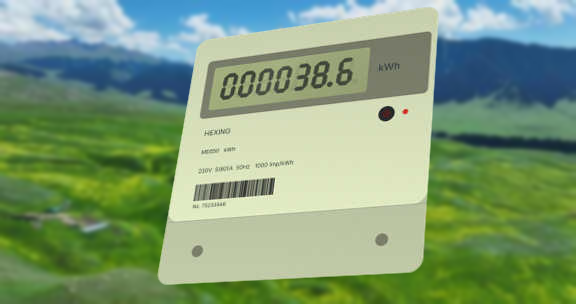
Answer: 38.6kWh
